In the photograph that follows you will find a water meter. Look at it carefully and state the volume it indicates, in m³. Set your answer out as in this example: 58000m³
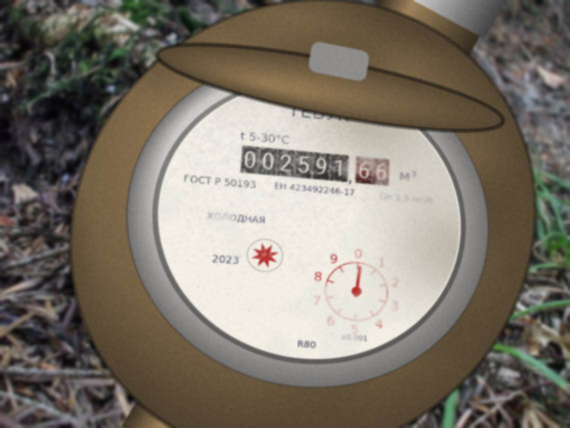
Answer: 2591.660m³
